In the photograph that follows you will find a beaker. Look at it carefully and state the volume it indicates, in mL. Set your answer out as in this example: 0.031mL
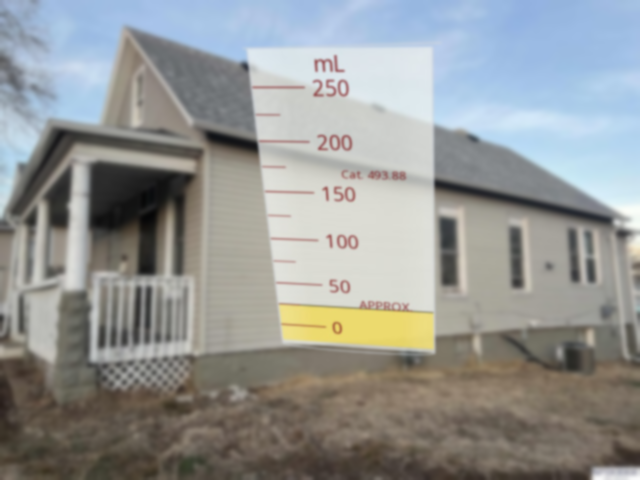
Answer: 25mL
